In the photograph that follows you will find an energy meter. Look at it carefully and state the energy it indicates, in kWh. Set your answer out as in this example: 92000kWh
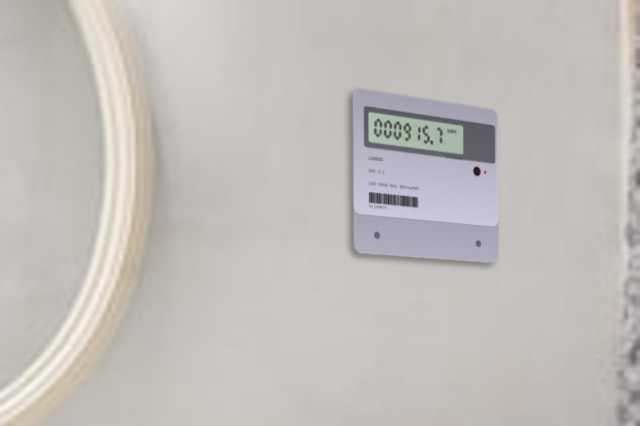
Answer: 915.7kWh
